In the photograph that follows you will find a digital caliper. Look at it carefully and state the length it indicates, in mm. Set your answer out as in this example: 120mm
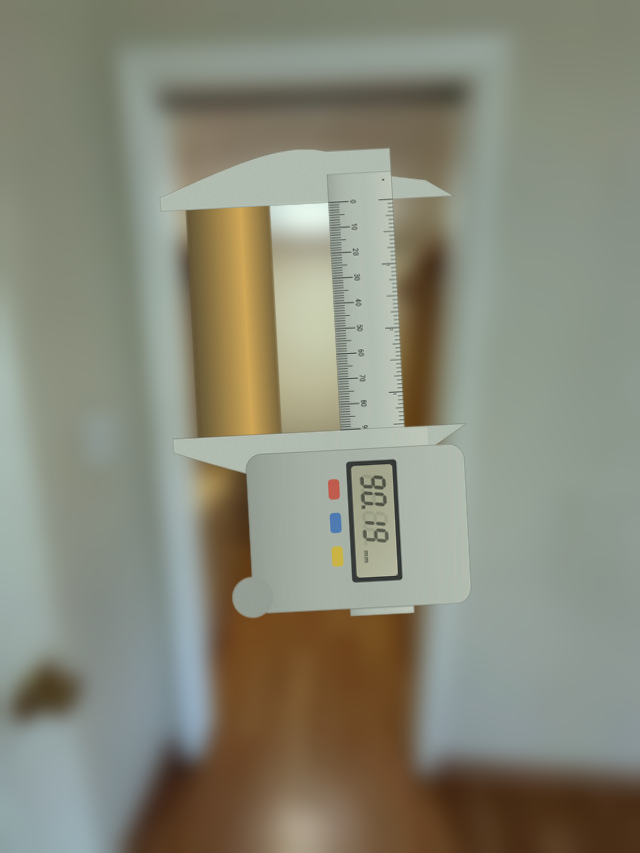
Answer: 90.19mm
